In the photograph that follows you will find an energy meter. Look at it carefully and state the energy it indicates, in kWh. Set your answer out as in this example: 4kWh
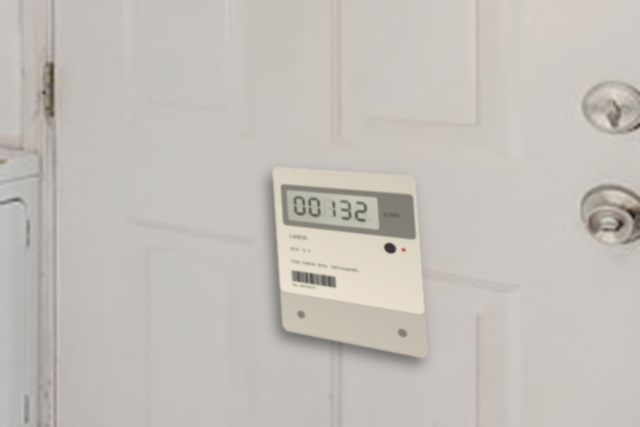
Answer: 132kWh
